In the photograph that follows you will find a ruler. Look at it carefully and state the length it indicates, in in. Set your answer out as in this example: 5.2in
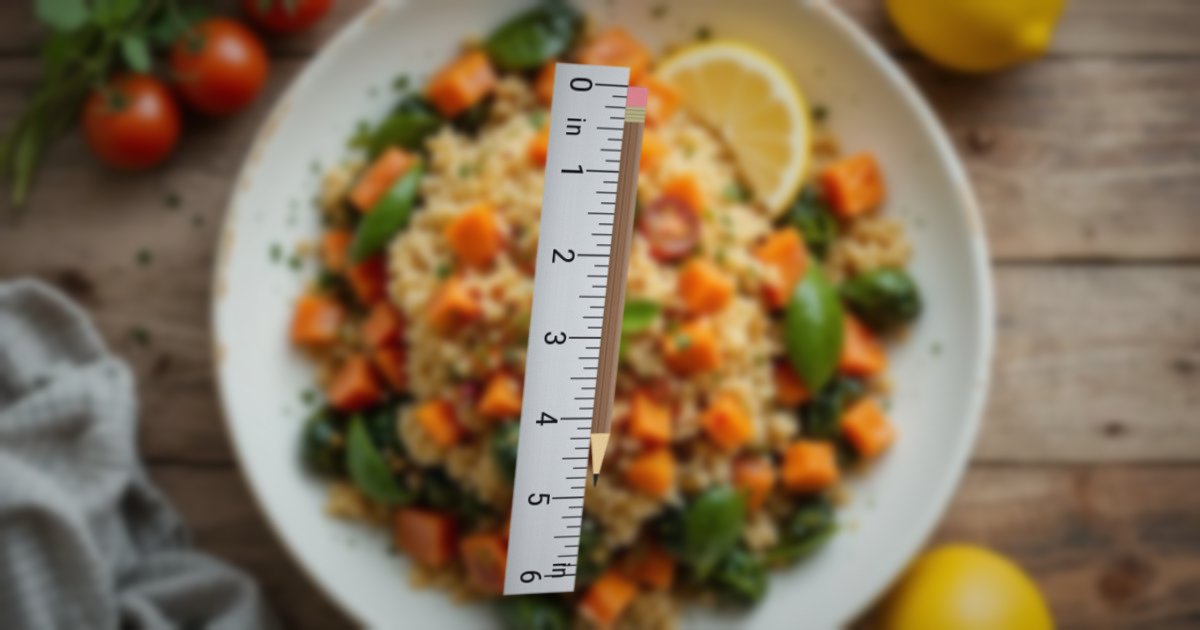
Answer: 4.875in
